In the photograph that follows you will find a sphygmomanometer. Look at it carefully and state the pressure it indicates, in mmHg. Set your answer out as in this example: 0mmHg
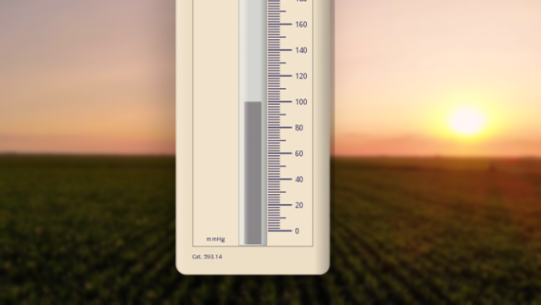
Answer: 100mmHg
